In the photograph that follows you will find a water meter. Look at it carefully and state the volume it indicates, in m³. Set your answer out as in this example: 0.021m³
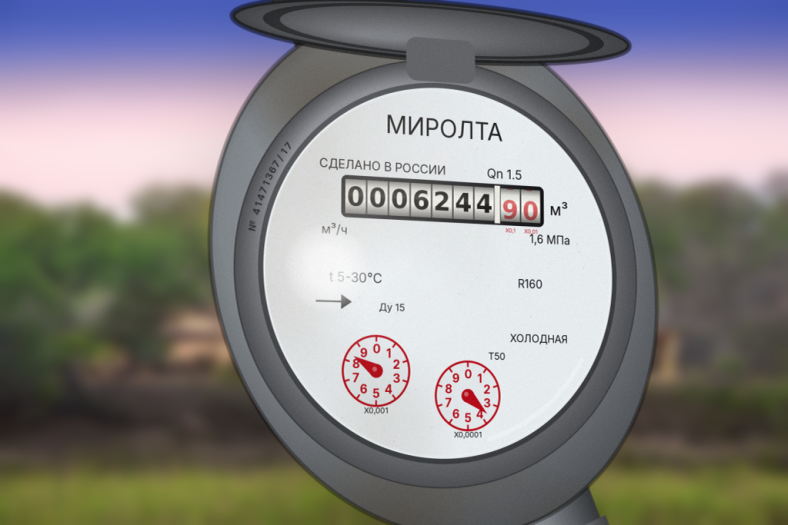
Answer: 6244.8983m³
